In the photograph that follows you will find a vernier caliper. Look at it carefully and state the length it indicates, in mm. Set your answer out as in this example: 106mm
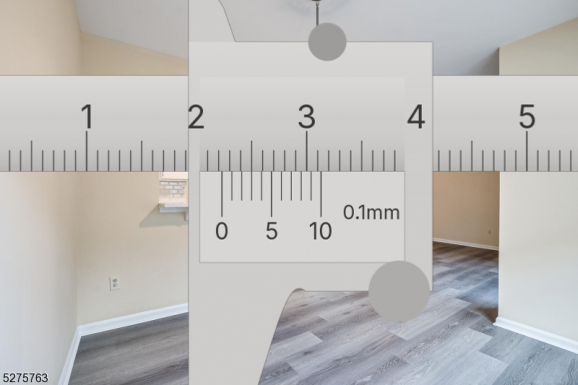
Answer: 22.3mm
